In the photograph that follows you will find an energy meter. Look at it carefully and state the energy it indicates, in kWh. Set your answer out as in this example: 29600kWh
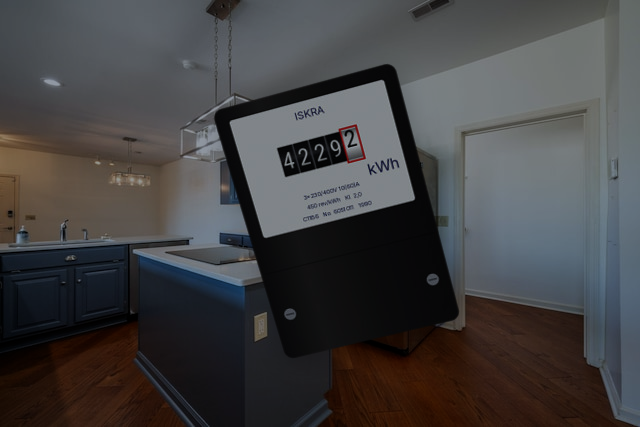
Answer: 4229.2kWh
